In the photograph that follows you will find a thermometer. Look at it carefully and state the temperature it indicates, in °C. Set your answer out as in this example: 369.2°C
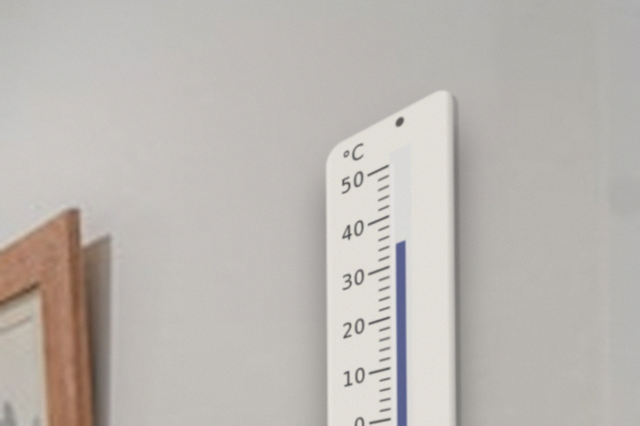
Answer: 34°C
